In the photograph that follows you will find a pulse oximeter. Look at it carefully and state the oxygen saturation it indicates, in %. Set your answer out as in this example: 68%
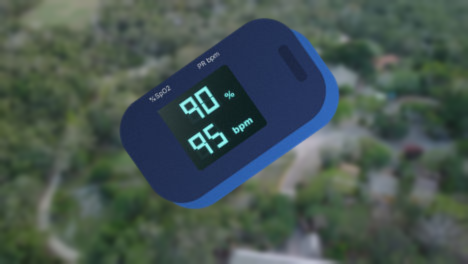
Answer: 90%
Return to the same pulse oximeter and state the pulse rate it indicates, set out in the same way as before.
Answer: 95bpm
